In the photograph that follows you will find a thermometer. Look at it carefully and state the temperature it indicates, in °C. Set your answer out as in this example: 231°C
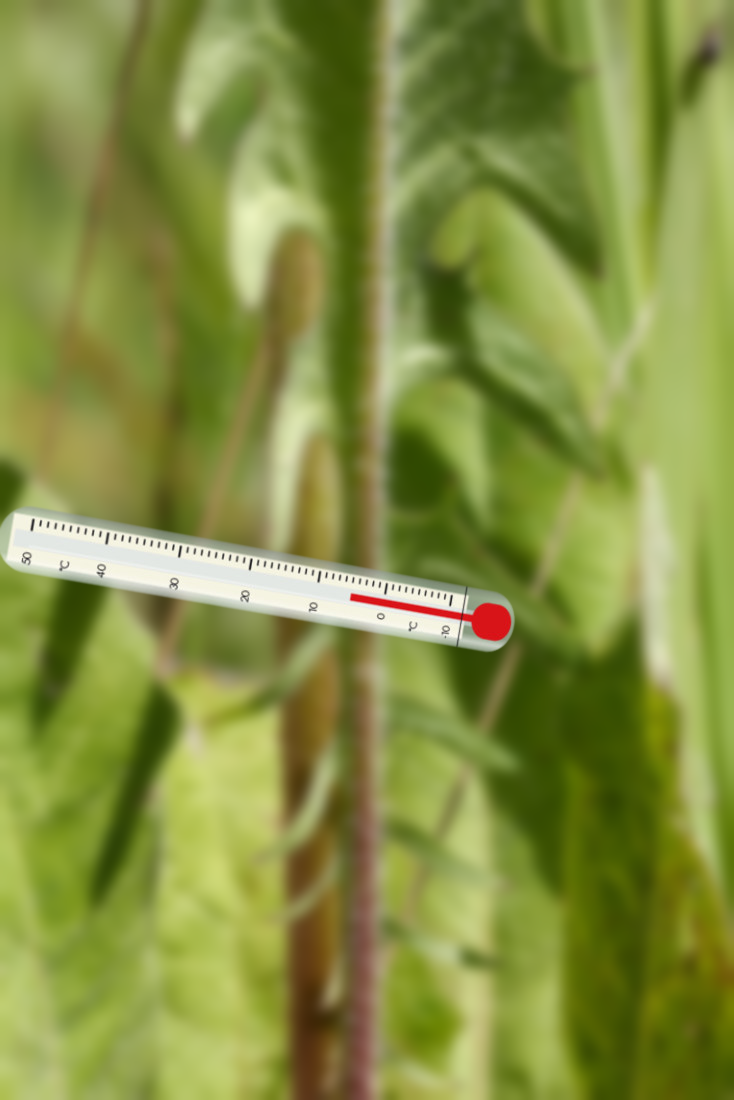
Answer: 5°C
